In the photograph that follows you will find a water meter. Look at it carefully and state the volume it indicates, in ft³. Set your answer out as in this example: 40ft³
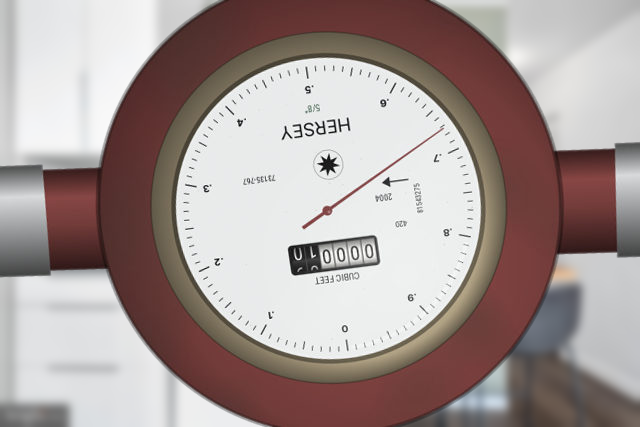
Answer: 9.67ft³
